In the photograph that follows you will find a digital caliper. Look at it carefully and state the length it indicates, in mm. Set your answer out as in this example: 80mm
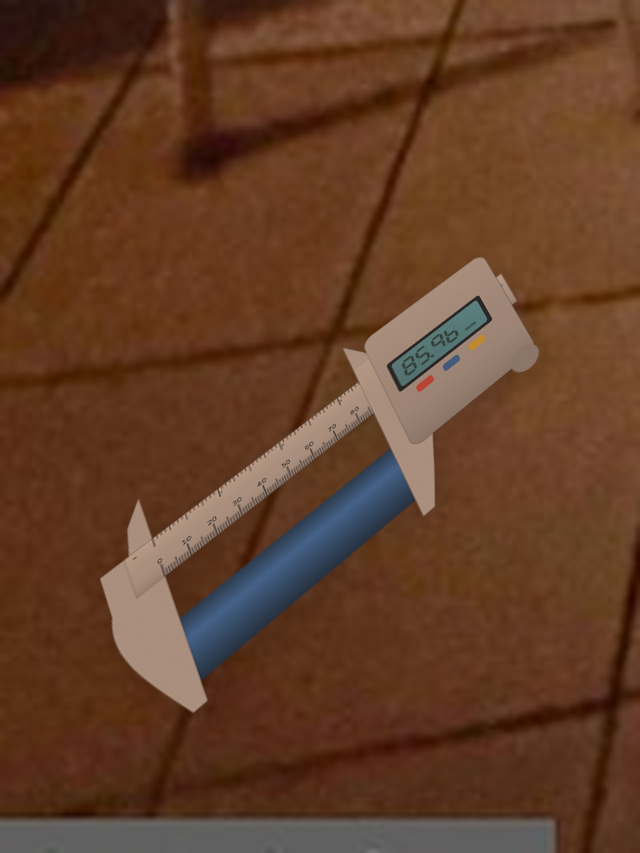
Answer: 85.96mm
